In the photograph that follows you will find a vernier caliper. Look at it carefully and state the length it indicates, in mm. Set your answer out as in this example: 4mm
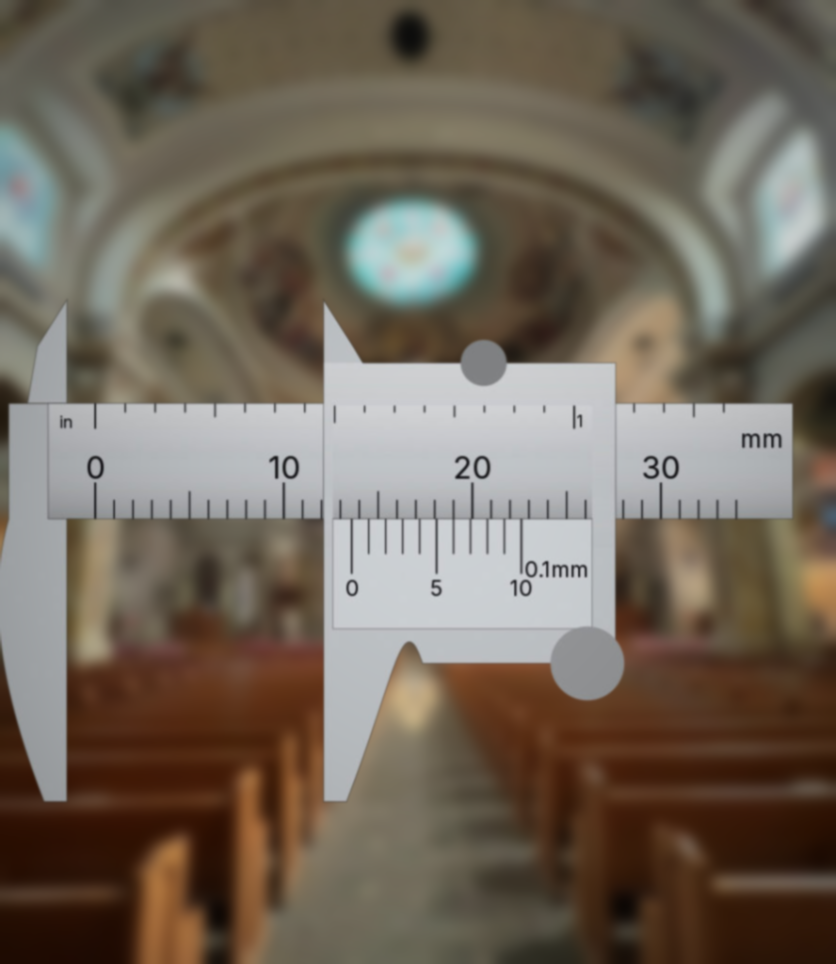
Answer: 13.6mm
